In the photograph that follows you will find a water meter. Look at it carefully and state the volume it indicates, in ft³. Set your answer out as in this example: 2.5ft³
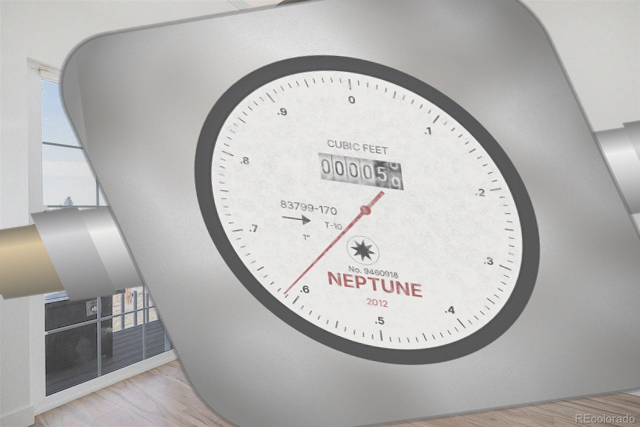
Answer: 58.61ft³
